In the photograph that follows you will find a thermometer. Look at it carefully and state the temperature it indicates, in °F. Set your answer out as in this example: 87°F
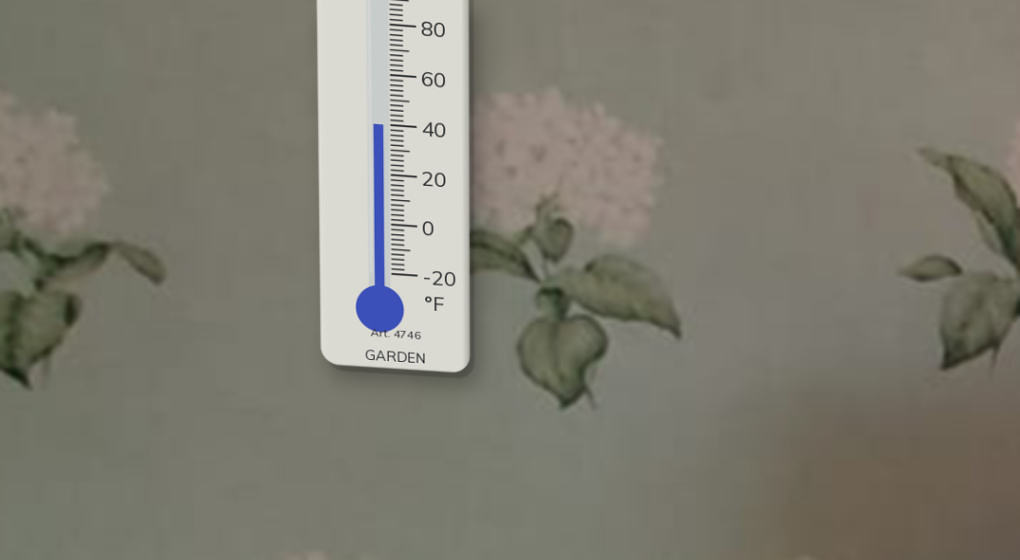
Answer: 40°F
